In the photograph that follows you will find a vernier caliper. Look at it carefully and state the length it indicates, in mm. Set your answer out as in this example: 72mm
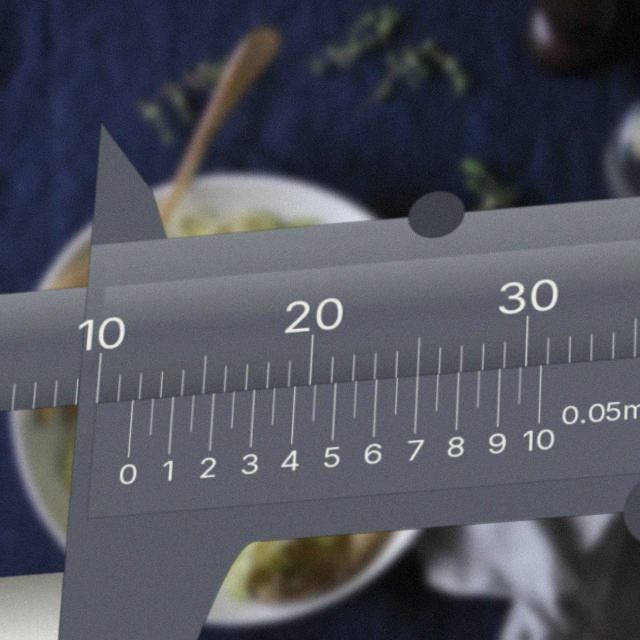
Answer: 11.7mm
